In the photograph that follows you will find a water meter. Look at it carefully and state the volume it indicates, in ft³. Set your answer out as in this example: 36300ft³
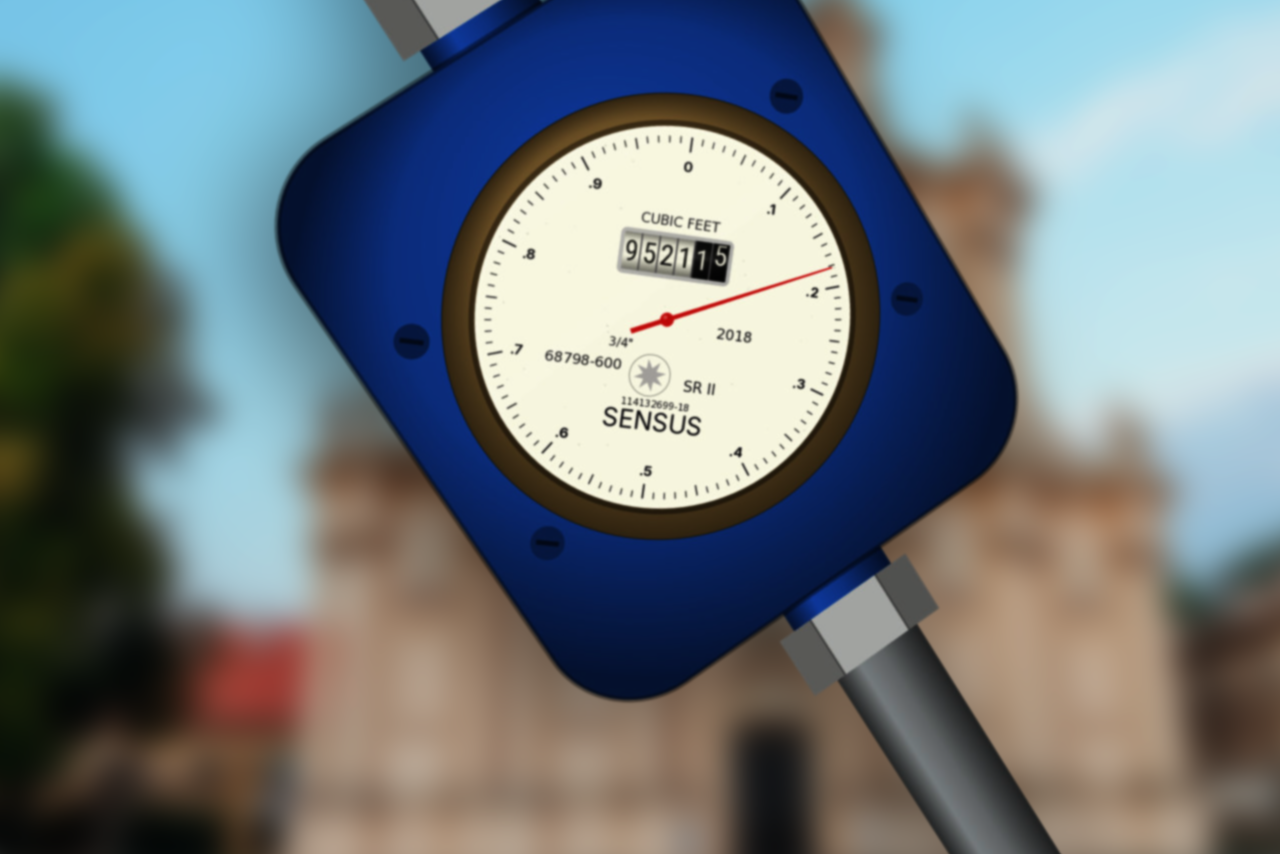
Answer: 952115.18ft³
